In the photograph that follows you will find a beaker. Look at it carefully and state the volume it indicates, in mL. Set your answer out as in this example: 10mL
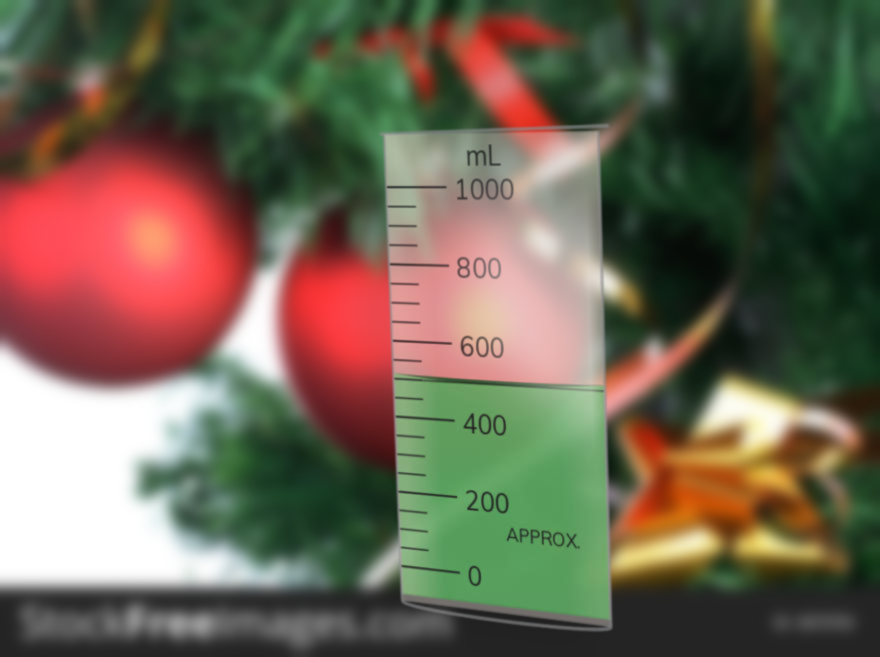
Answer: 500mL
